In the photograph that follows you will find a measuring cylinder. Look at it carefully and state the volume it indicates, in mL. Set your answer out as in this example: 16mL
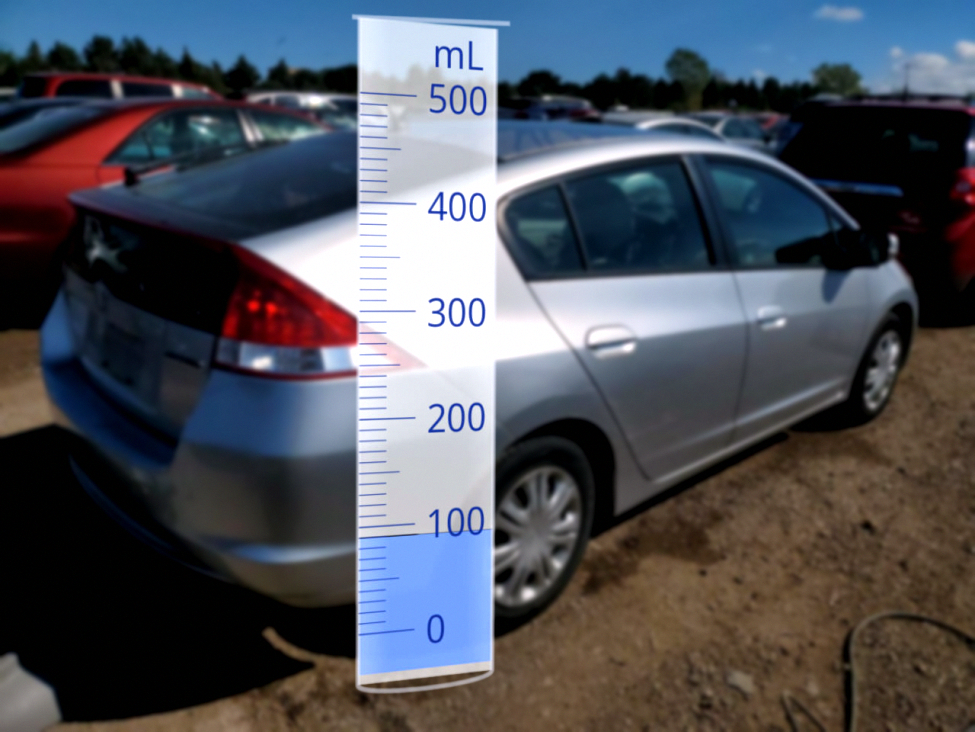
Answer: 90mL
